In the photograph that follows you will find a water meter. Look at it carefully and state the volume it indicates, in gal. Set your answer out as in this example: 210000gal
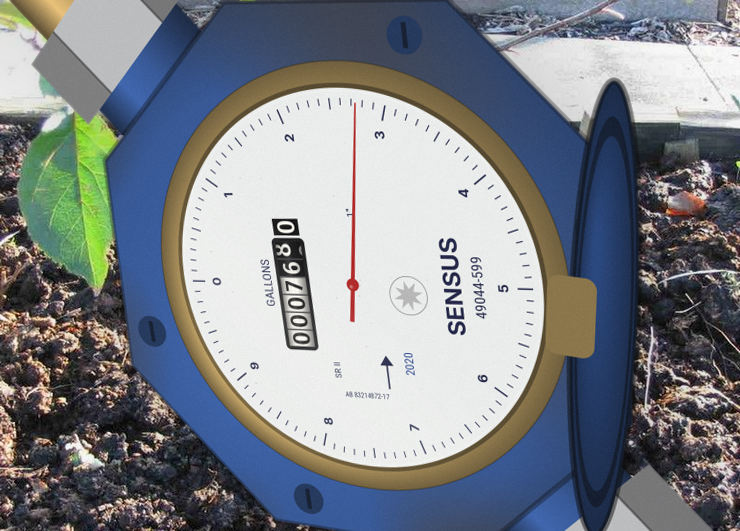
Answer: 7682.7gal
